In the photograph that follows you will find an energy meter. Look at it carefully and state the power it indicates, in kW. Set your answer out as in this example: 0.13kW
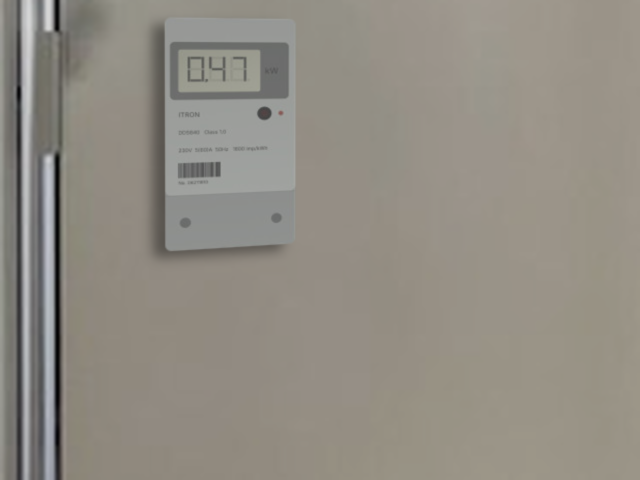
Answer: 0.47kW
